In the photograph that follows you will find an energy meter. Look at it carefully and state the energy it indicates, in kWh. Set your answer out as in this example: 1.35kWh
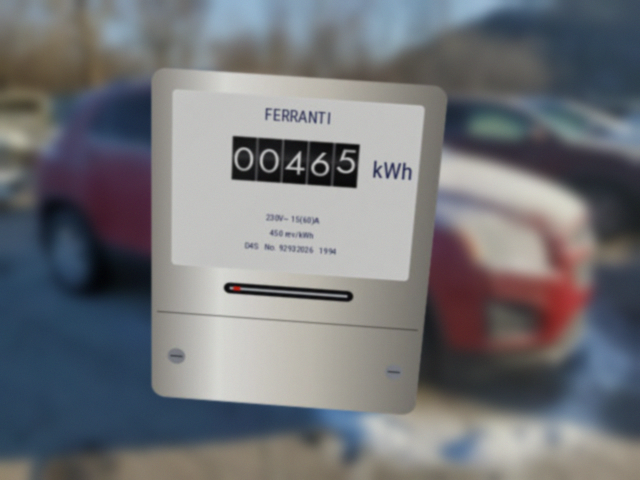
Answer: 465kWh
